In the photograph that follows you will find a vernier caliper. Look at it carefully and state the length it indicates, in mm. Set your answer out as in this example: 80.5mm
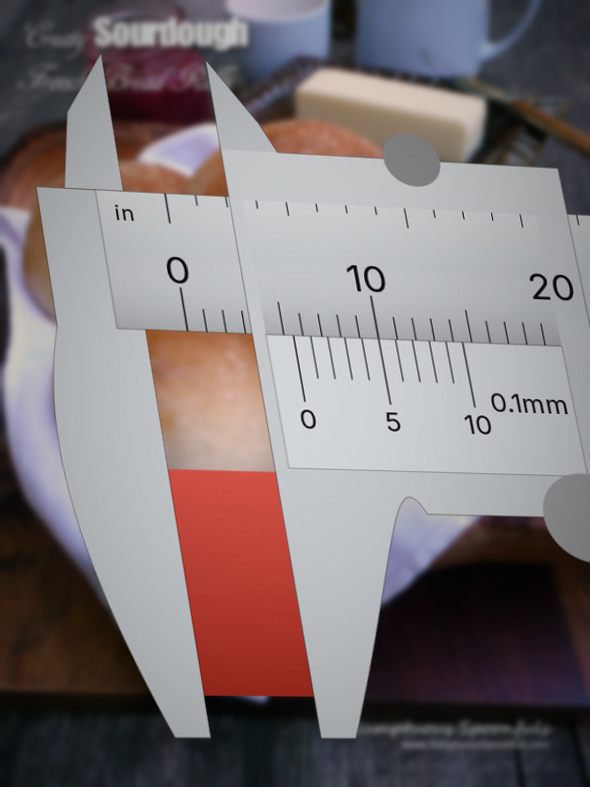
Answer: 5.5mm
